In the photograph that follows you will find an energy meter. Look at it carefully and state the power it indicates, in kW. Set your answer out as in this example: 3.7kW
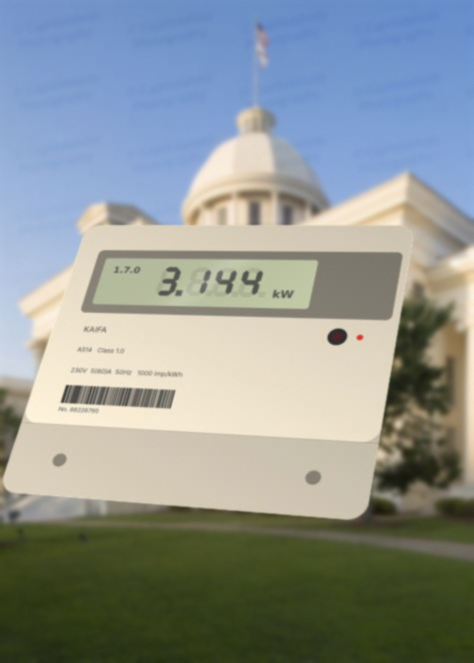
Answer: 3.144kW
